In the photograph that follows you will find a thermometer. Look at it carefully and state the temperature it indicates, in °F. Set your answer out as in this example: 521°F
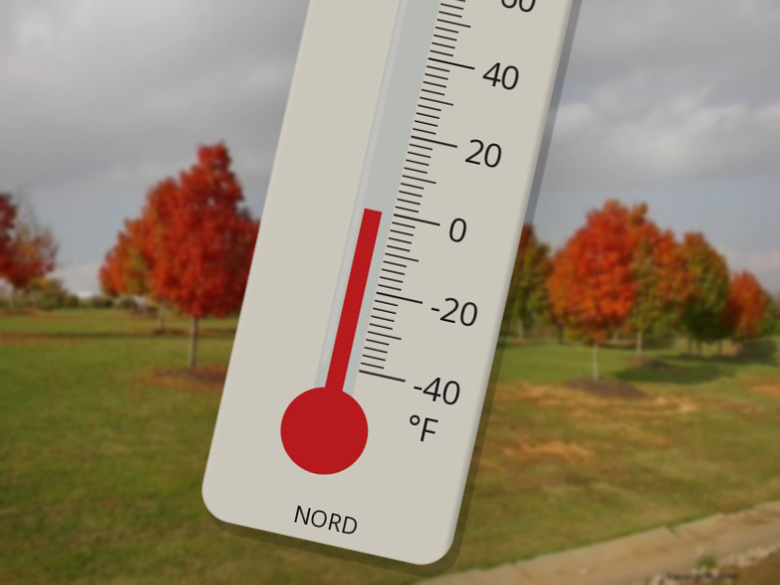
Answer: 0°F
